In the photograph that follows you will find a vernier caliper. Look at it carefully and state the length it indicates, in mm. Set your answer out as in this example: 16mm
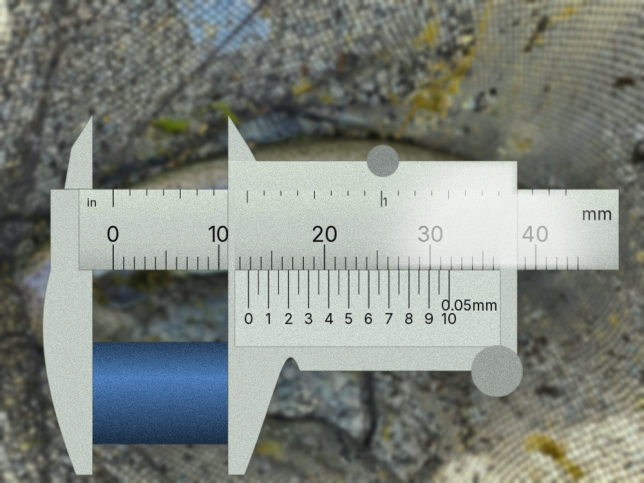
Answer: 12.8mm
